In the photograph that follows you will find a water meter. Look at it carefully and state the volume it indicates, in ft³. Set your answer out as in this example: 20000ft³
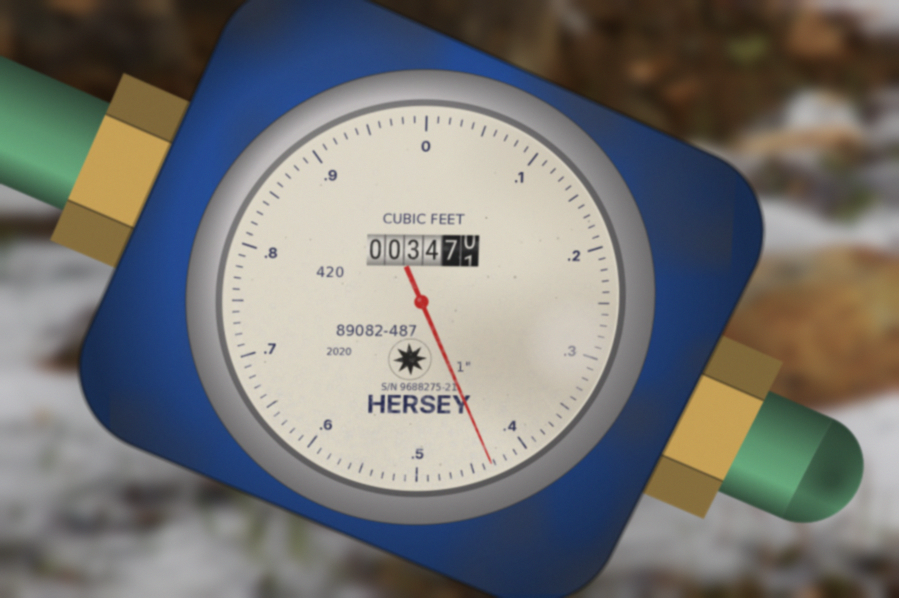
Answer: 3470.43ft³
